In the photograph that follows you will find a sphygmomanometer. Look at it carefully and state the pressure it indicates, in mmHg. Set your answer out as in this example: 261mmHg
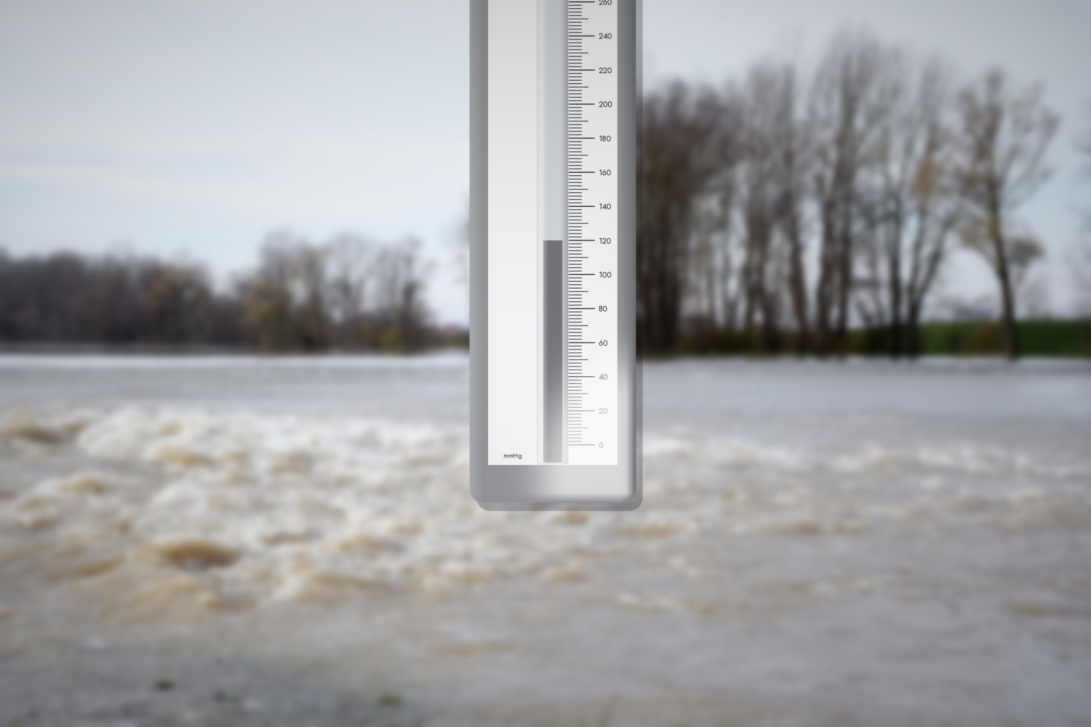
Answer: 120mmHg
